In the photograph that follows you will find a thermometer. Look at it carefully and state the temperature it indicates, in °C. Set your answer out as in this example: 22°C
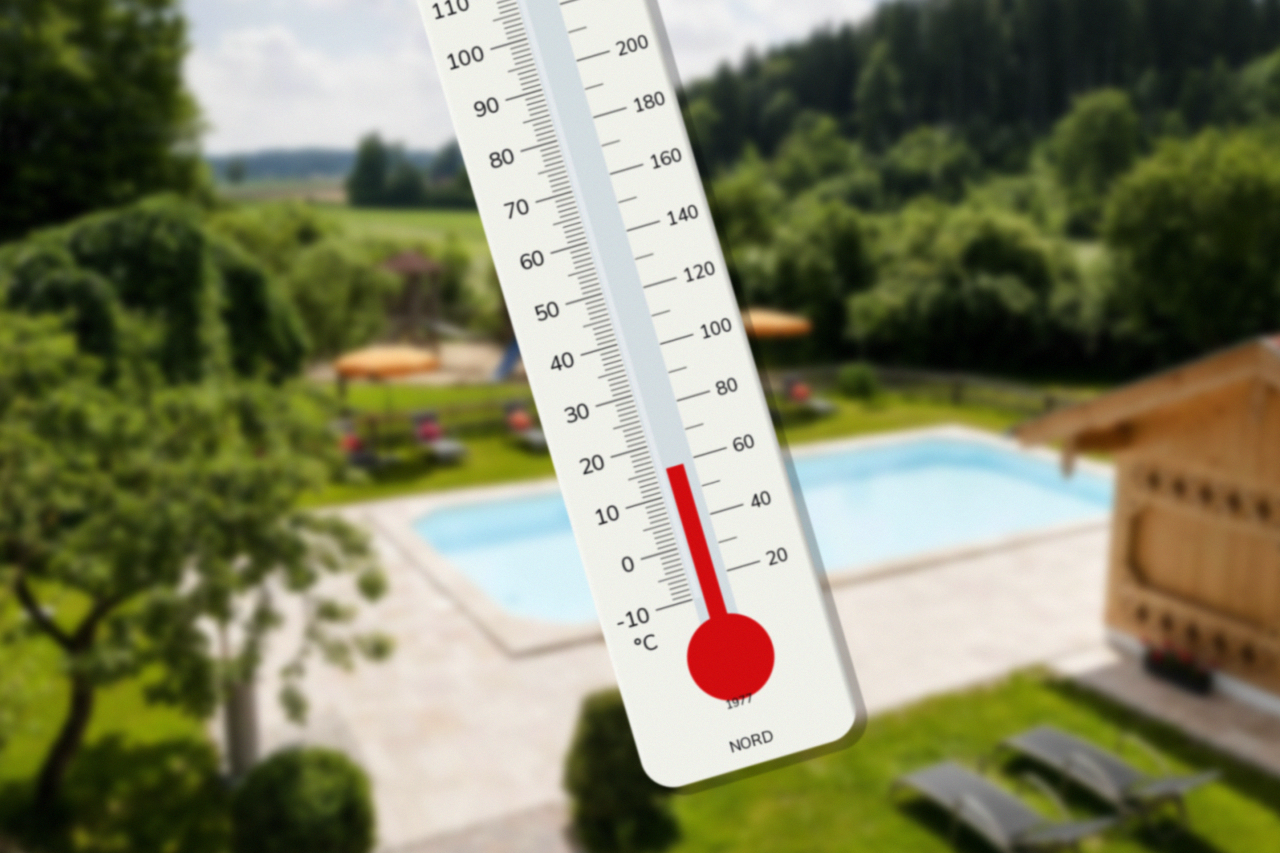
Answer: 15°C
